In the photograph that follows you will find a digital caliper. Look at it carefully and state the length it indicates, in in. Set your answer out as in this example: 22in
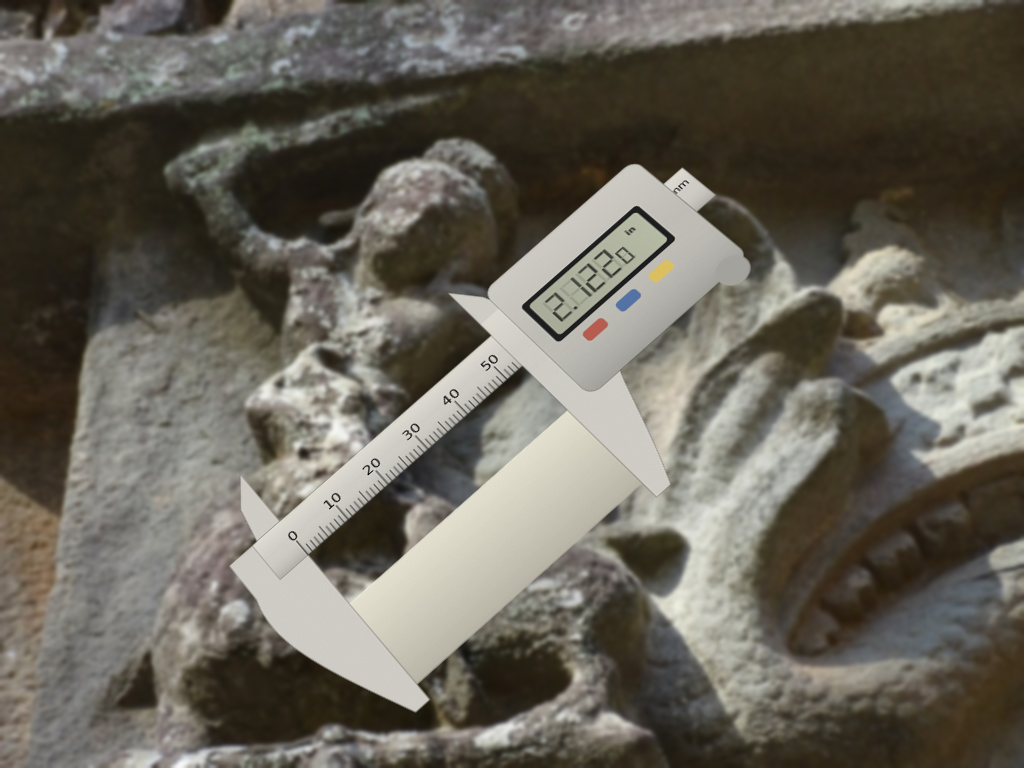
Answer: 2.1220in
